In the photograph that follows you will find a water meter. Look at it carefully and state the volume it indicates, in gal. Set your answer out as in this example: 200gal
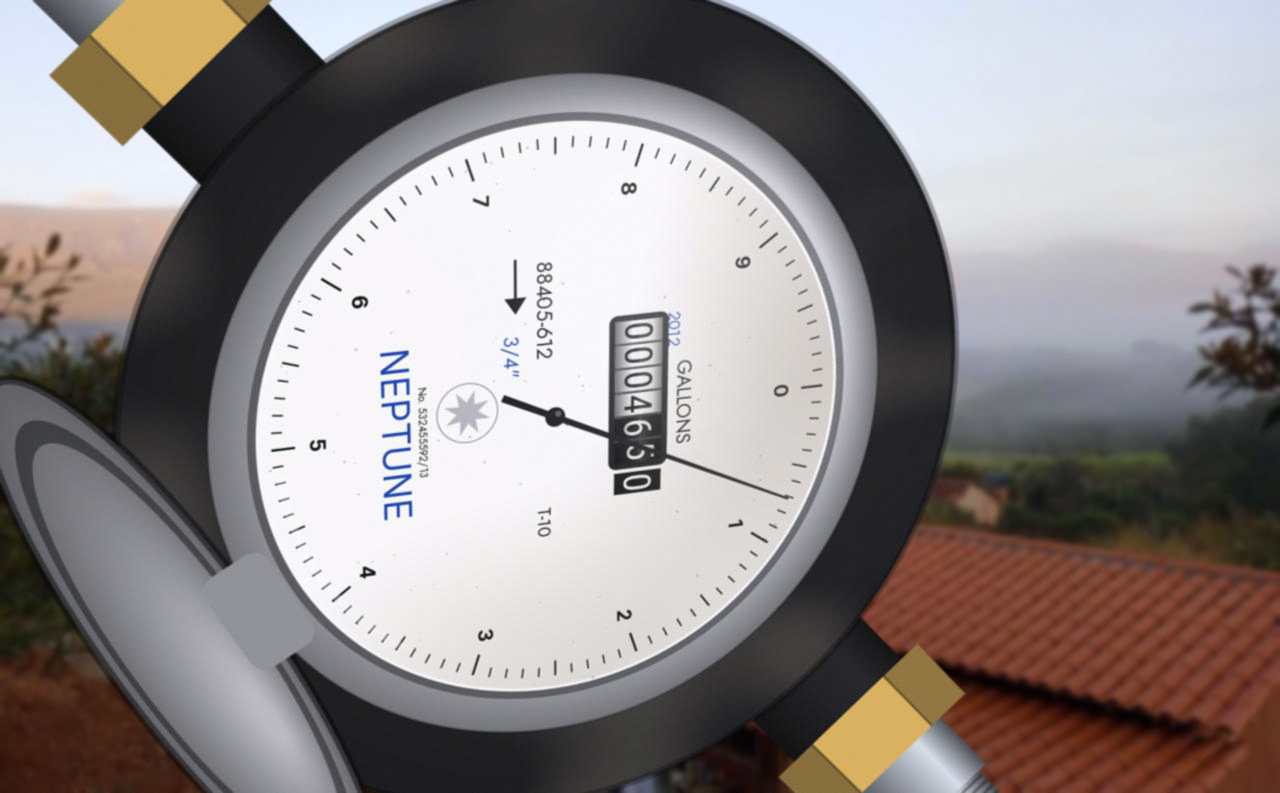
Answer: 4650.7gal
